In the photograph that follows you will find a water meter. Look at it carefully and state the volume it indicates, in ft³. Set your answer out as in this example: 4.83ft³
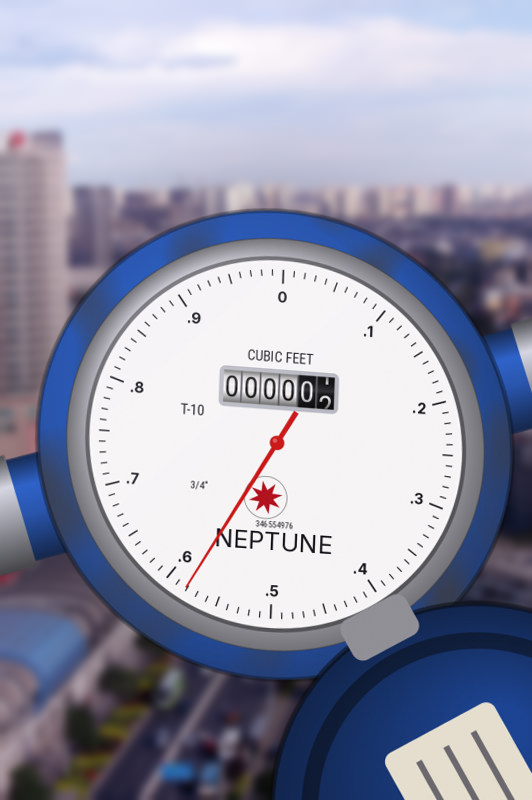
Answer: 1.58ft³
